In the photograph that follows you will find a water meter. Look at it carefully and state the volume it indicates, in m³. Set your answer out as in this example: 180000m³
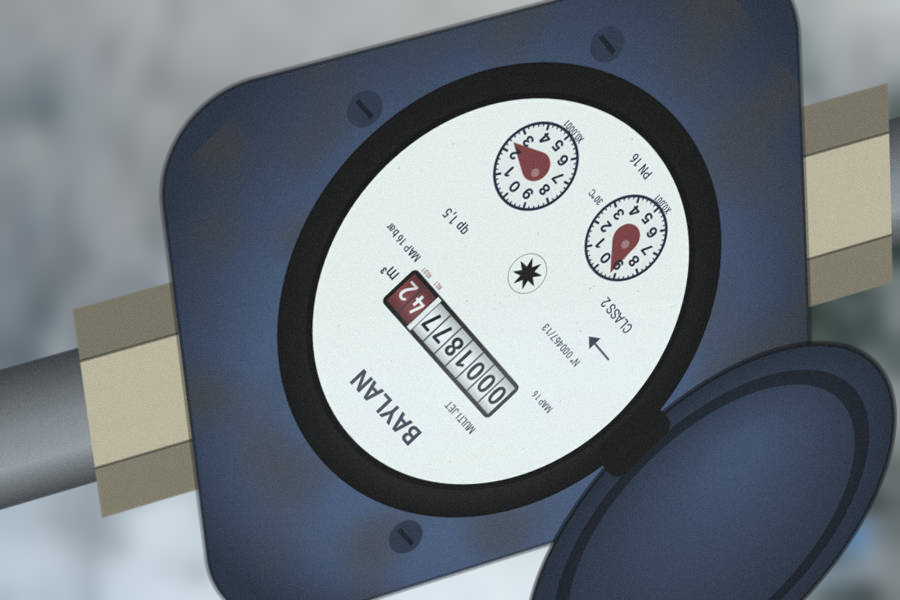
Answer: 1877.4192m³
